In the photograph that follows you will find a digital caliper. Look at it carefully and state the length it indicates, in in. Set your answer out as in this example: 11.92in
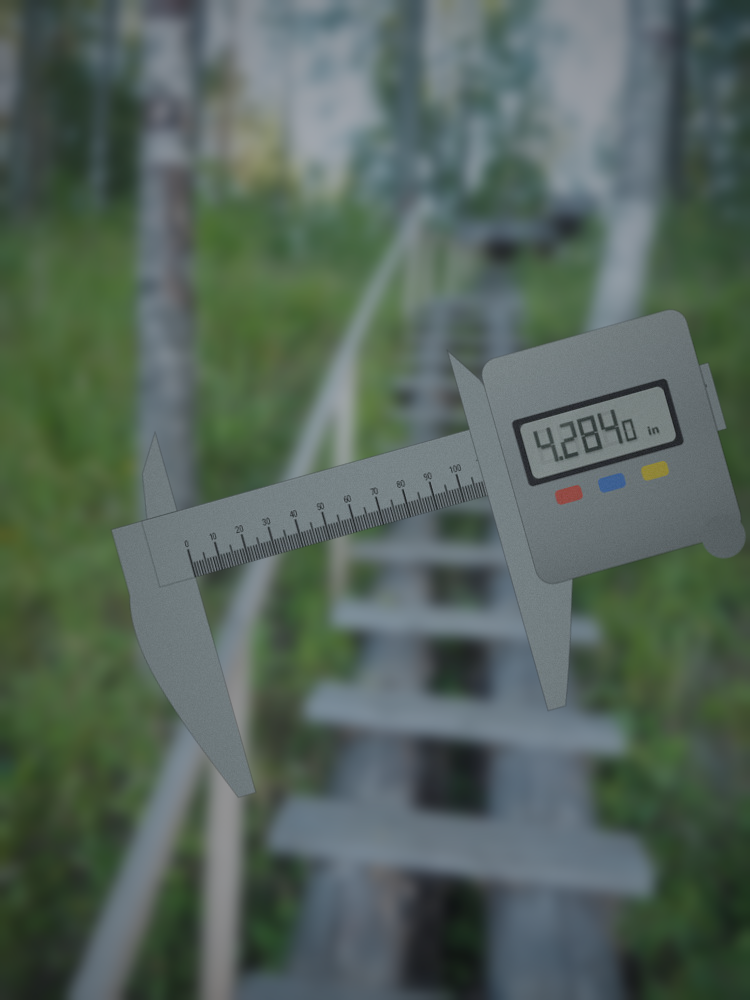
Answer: 4.2840in
